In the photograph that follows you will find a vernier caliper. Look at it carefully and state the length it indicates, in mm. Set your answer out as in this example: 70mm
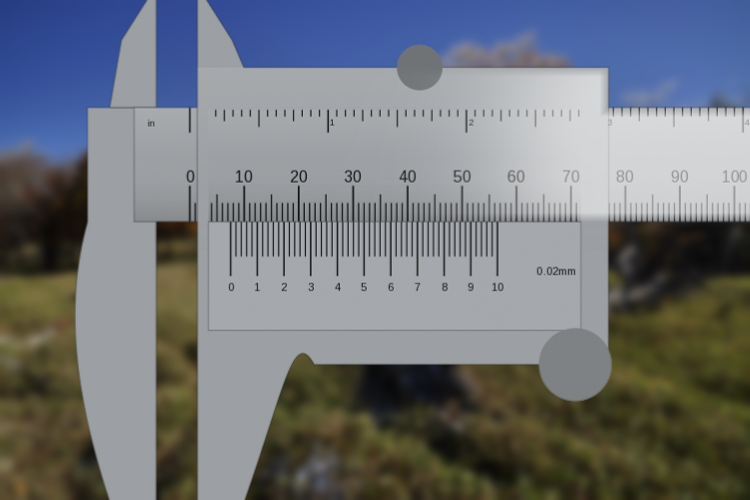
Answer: 7.5mm
